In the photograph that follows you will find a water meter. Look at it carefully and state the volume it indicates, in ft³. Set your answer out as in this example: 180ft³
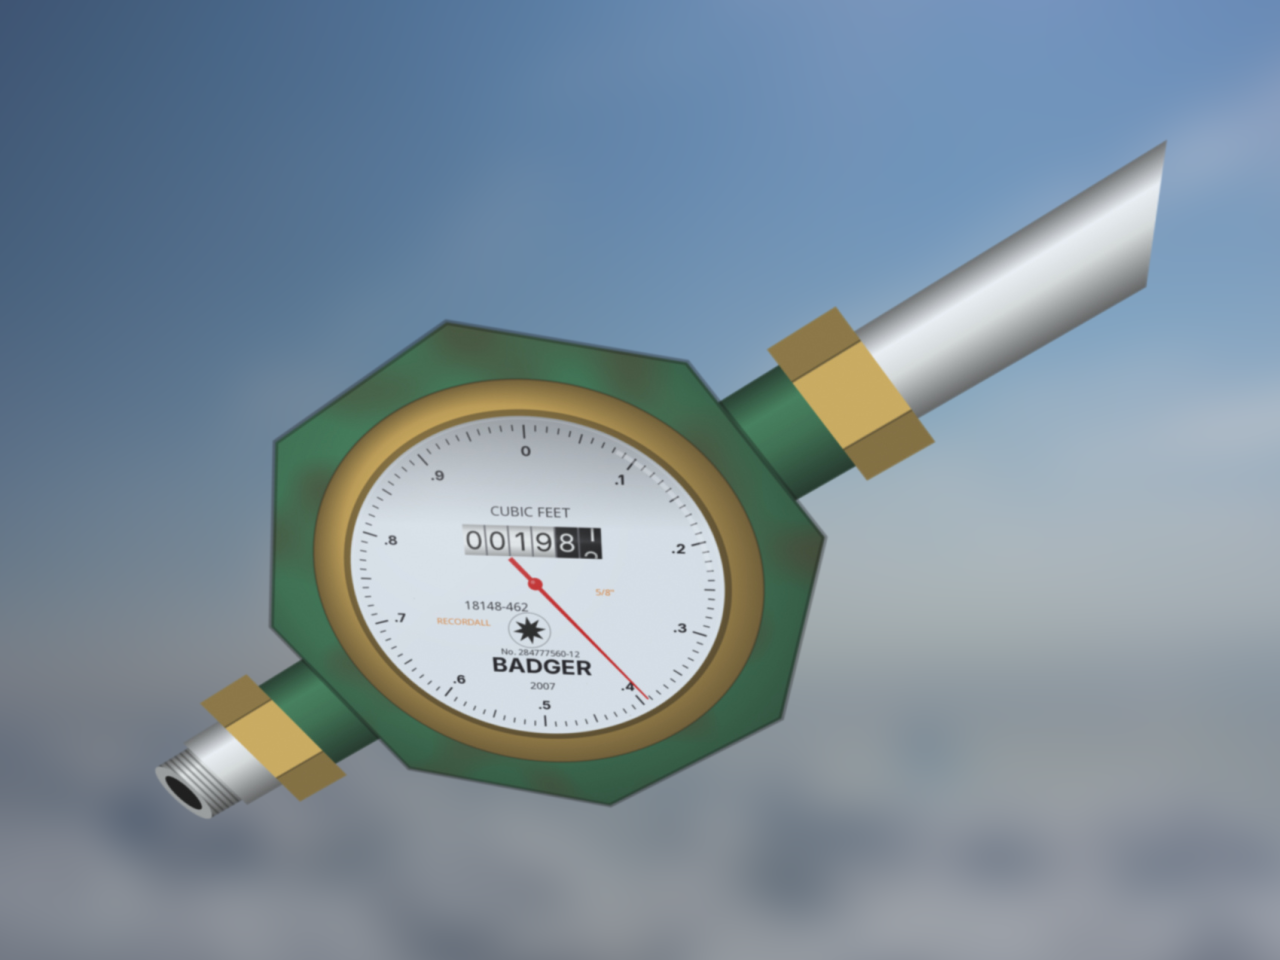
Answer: 1981.39ft³
